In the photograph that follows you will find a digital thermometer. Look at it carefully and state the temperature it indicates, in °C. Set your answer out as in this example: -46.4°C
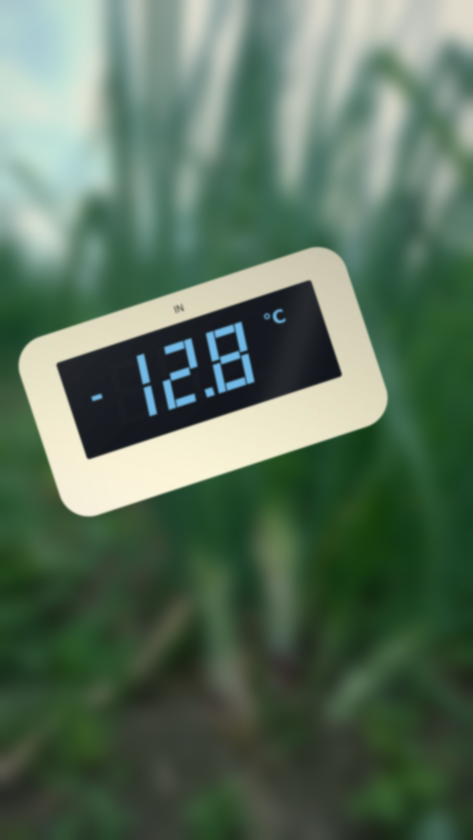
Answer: -12.8°C
